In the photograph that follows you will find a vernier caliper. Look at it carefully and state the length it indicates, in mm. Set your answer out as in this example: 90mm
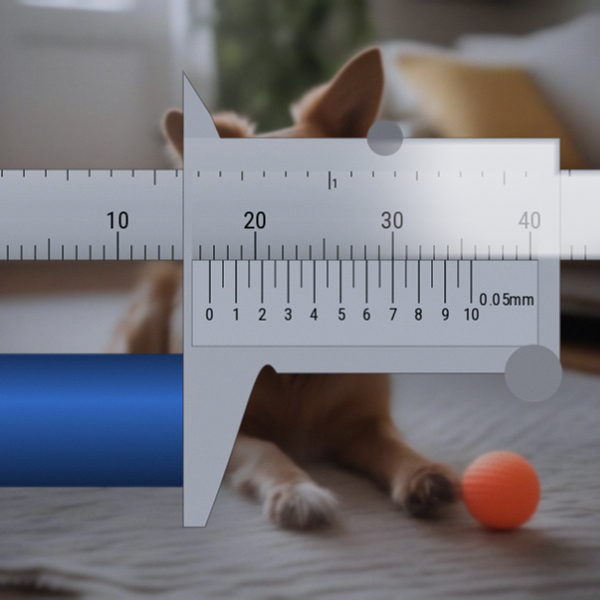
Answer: 16.7mm
